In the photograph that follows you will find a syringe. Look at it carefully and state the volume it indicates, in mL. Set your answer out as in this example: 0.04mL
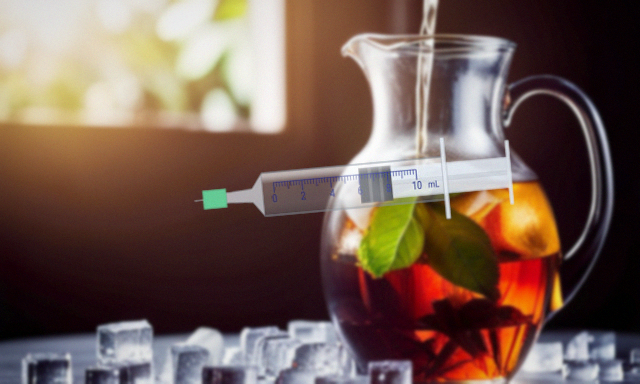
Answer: 6mL
